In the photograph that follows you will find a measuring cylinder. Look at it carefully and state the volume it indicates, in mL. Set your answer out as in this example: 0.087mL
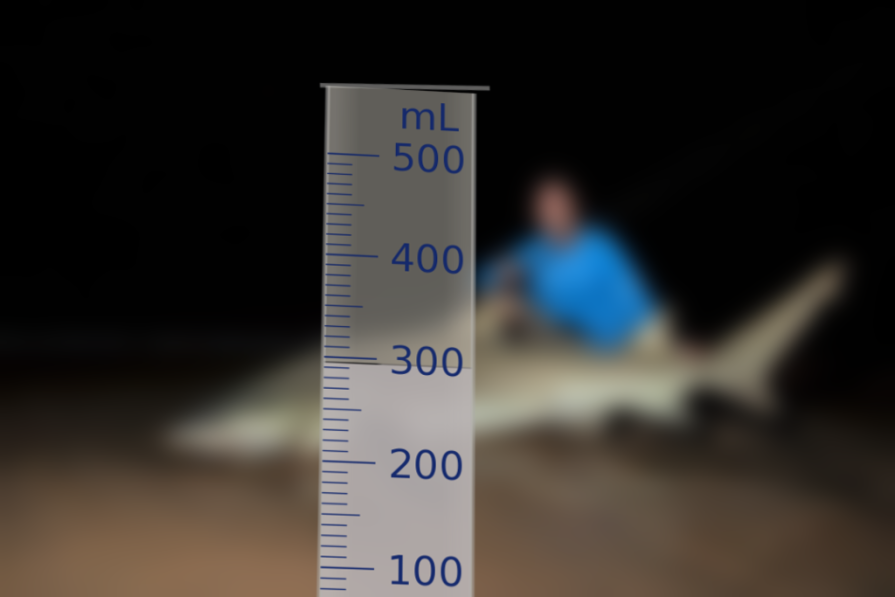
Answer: 295mL
